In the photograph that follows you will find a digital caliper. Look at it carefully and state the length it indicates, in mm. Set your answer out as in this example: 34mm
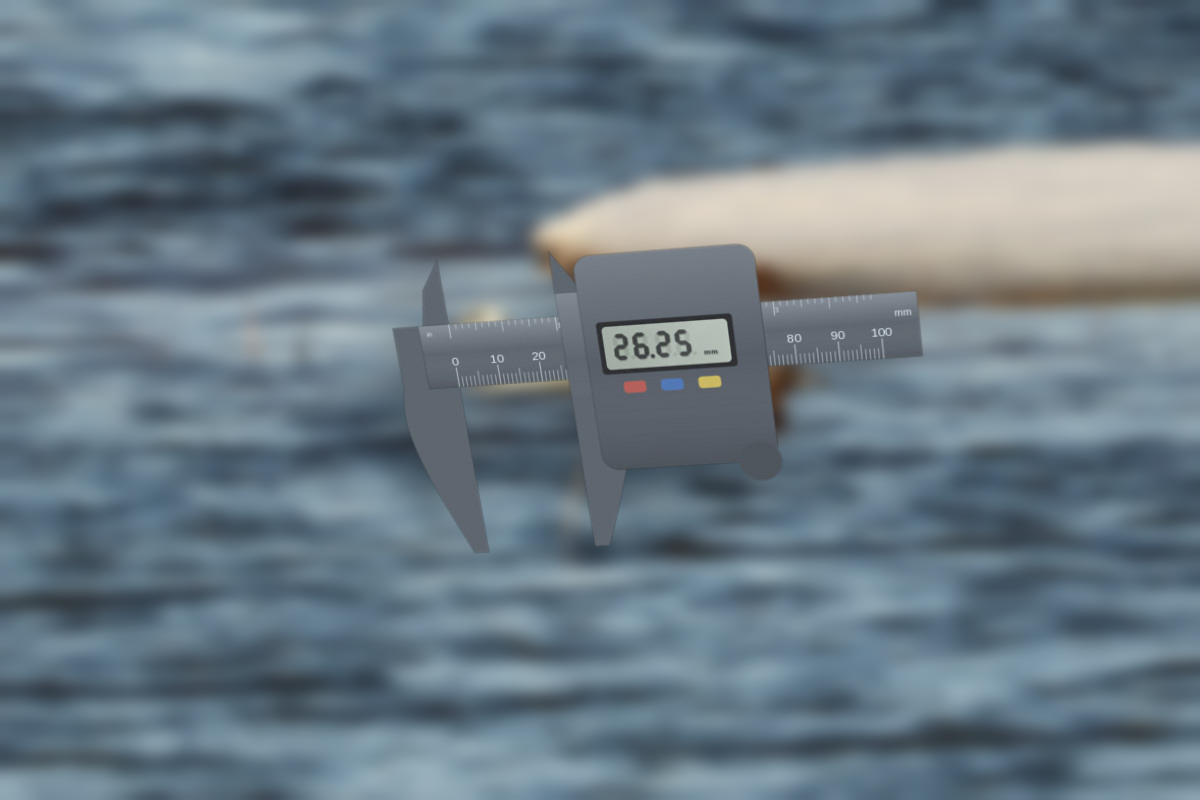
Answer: 26.25mm
